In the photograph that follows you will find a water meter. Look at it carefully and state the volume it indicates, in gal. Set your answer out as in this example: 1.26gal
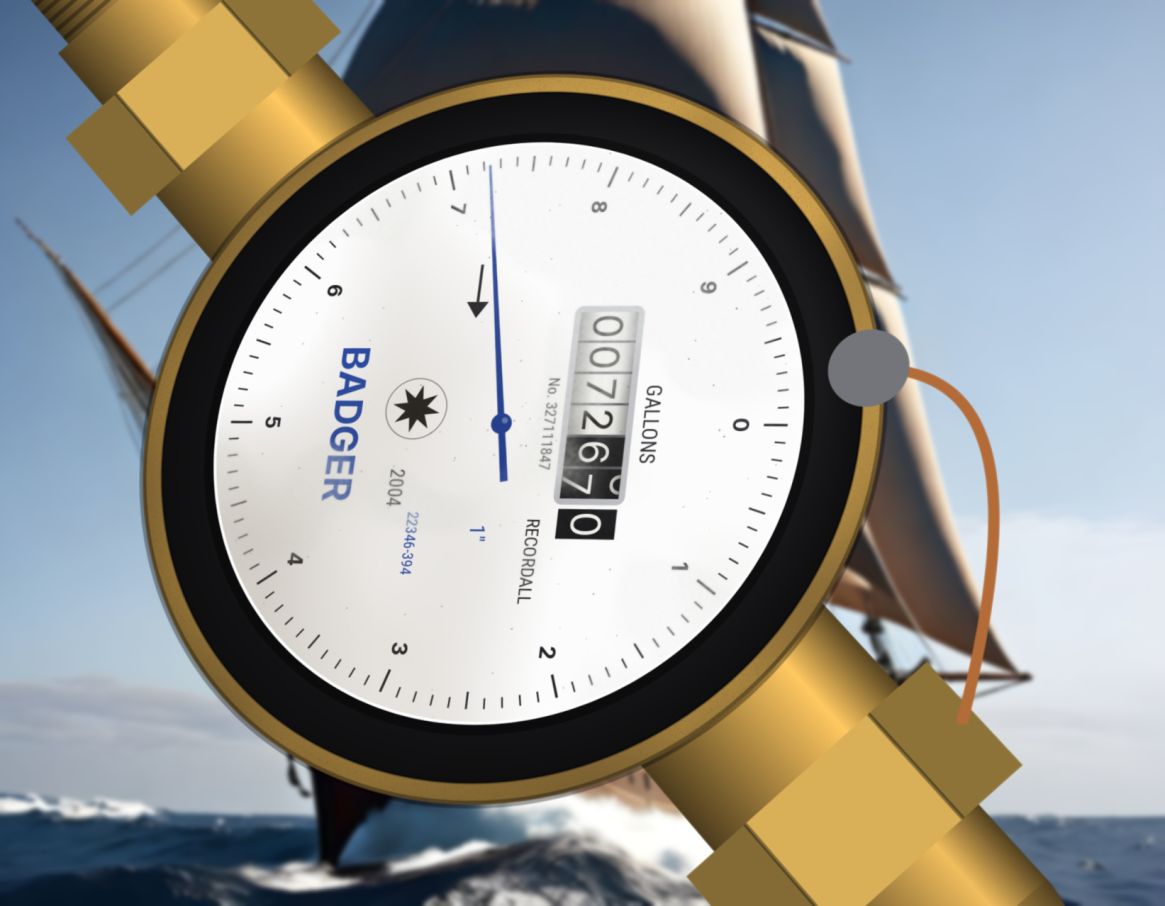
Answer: 72667.2gal
